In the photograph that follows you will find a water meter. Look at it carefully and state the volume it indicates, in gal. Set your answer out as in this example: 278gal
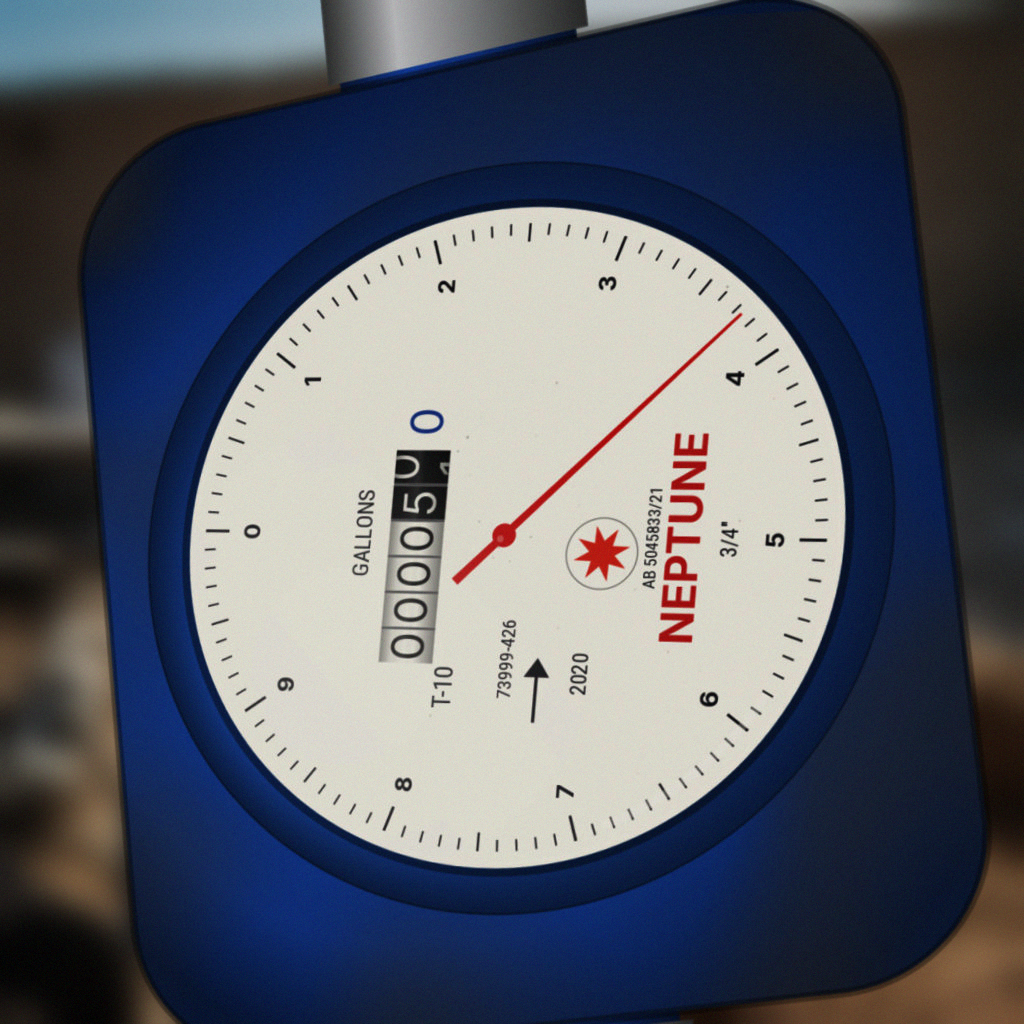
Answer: 503.7gal
